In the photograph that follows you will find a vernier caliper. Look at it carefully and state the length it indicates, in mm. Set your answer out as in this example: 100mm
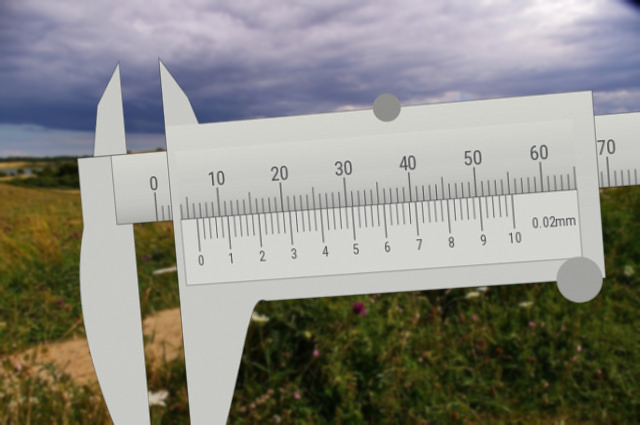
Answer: 6.4mm
